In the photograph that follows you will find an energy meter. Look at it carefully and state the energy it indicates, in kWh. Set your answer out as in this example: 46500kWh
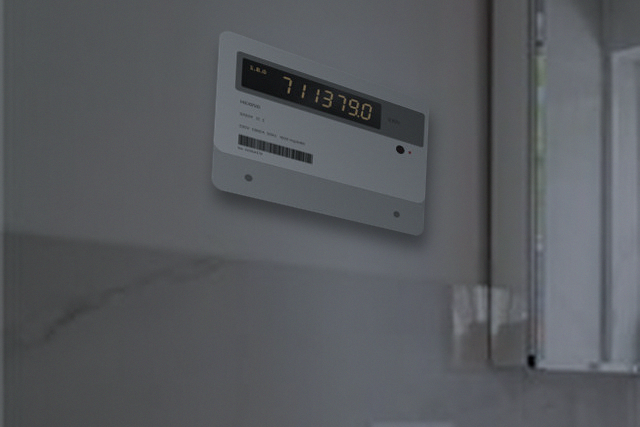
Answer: 711379.0kWh
